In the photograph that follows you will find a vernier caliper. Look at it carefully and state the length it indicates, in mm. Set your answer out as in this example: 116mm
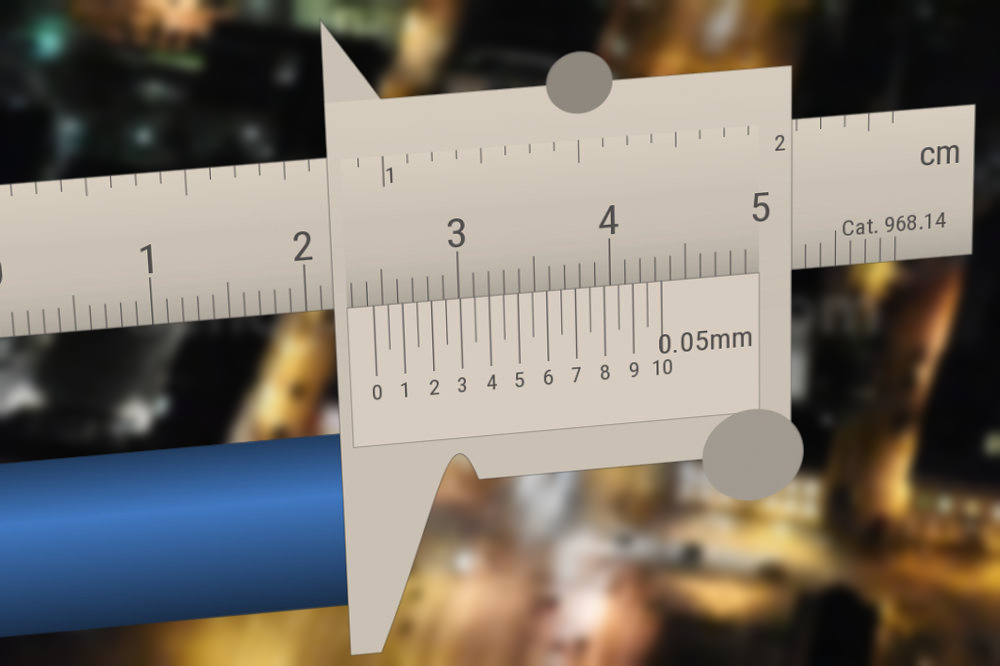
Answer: 24.4mm
